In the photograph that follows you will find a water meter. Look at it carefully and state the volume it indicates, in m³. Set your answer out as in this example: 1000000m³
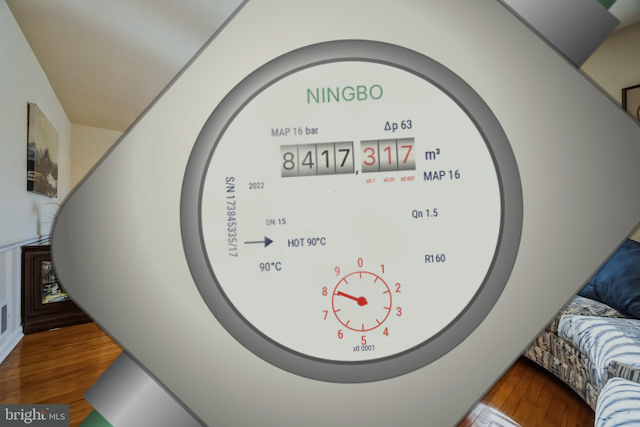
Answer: 8417.3178m³
